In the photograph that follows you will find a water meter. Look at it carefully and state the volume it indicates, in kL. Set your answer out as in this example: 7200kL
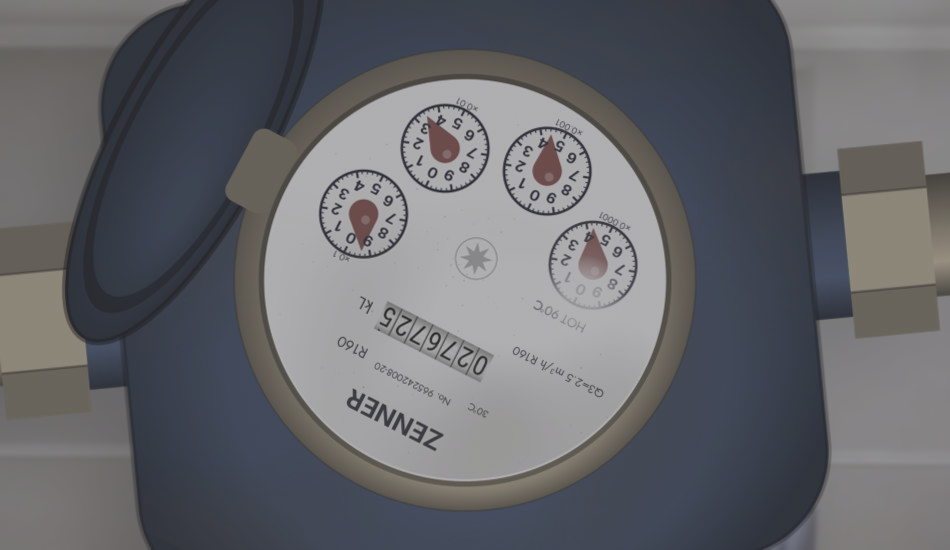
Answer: 276724.9344kL
